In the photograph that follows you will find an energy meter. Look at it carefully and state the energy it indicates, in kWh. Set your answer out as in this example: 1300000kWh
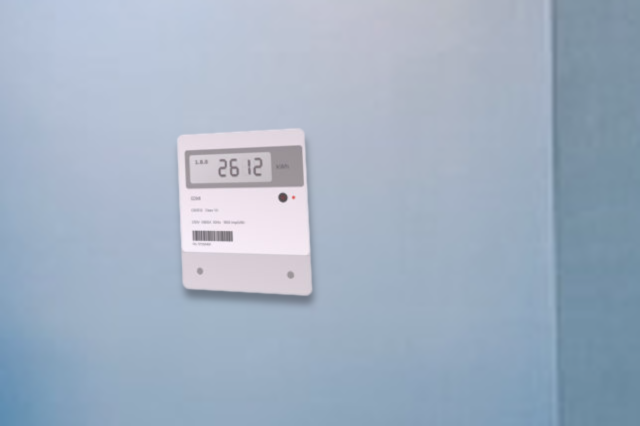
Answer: 2612kWh
